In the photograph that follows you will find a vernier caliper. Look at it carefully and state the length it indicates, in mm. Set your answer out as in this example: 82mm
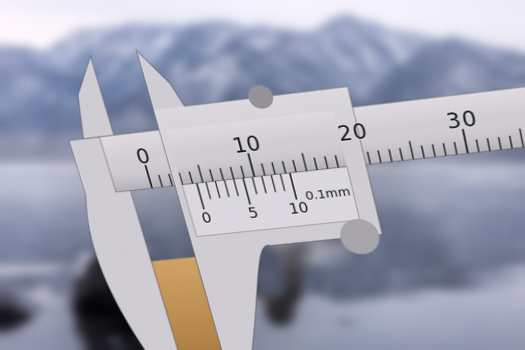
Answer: 4.4mm
